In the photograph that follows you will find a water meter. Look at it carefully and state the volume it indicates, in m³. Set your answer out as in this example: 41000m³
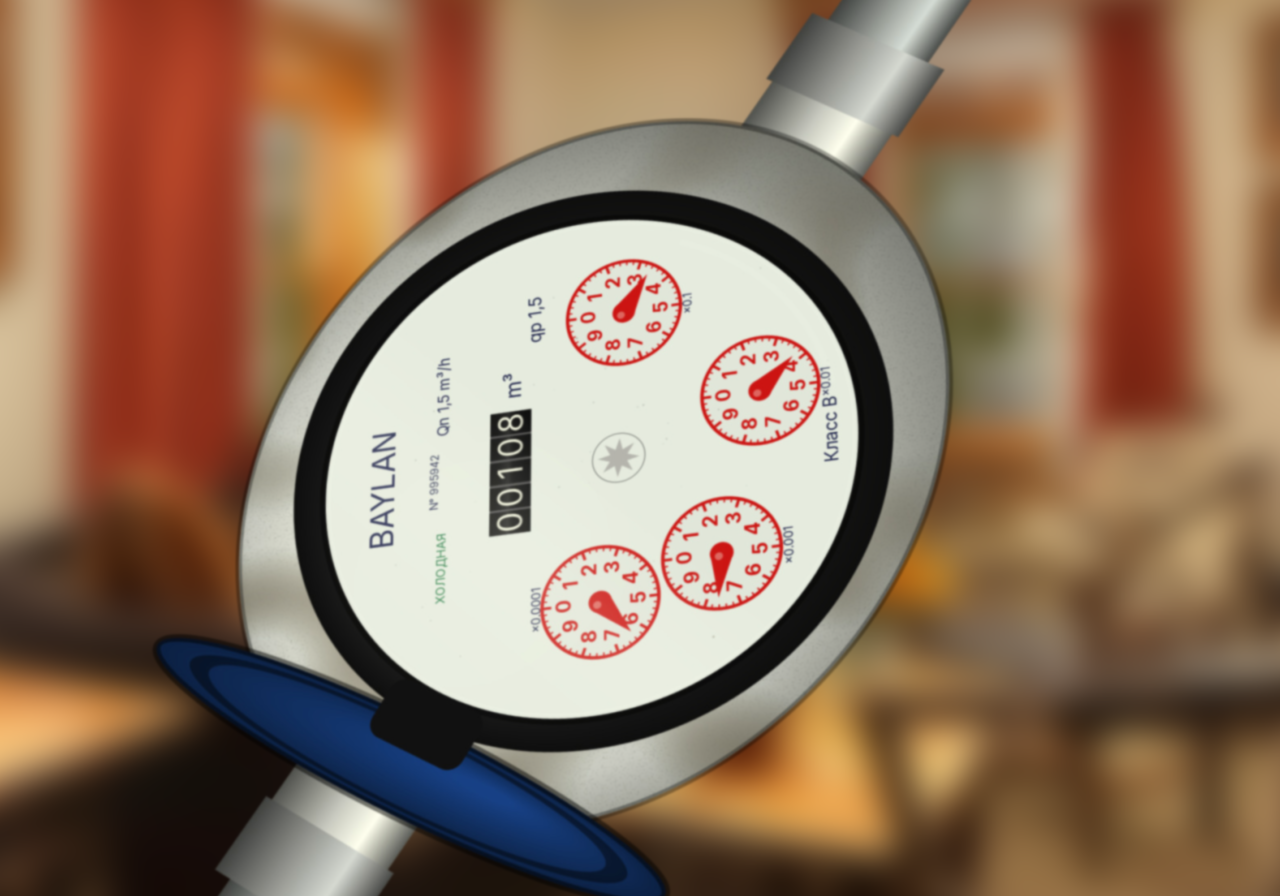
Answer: 108.3376m³
